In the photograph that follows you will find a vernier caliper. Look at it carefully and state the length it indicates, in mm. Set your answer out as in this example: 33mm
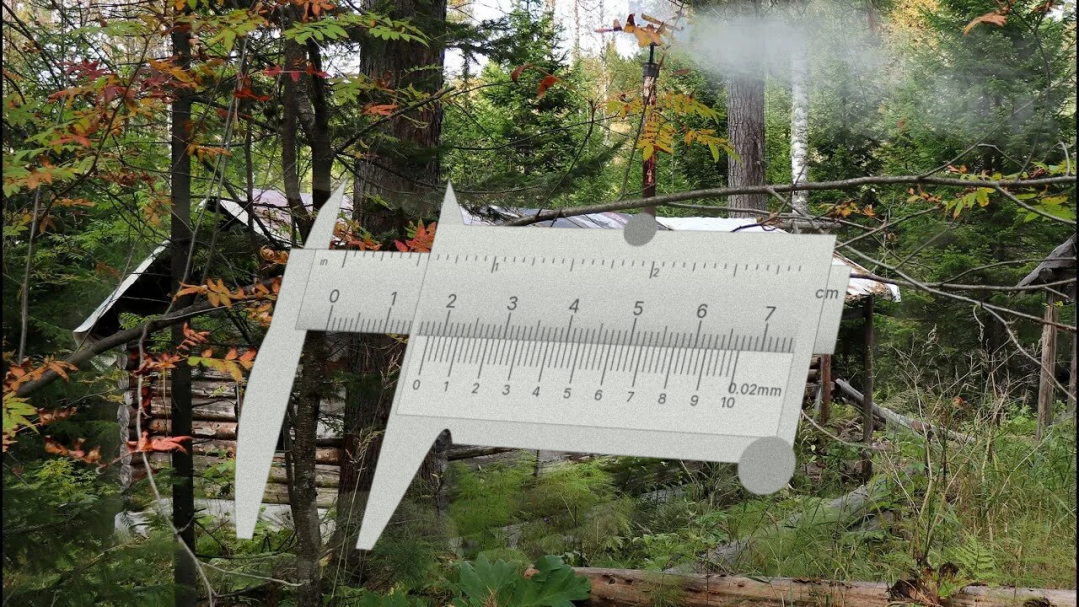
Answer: 17.6mm
